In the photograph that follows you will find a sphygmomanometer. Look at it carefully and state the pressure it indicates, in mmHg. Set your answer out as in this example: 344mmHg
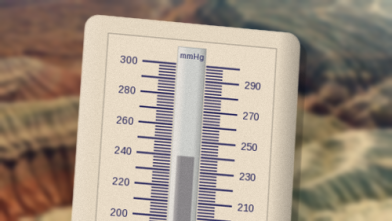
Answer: 240mmHg
